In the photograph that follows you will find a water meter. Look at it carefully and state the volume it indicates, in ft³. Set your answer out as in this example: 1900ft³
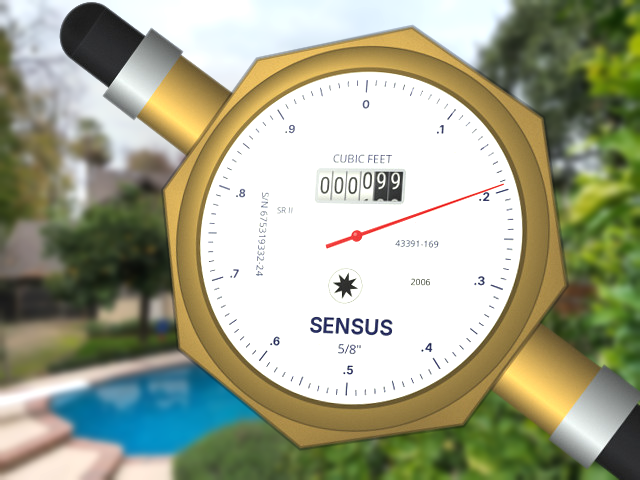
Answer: 99.19ft³
